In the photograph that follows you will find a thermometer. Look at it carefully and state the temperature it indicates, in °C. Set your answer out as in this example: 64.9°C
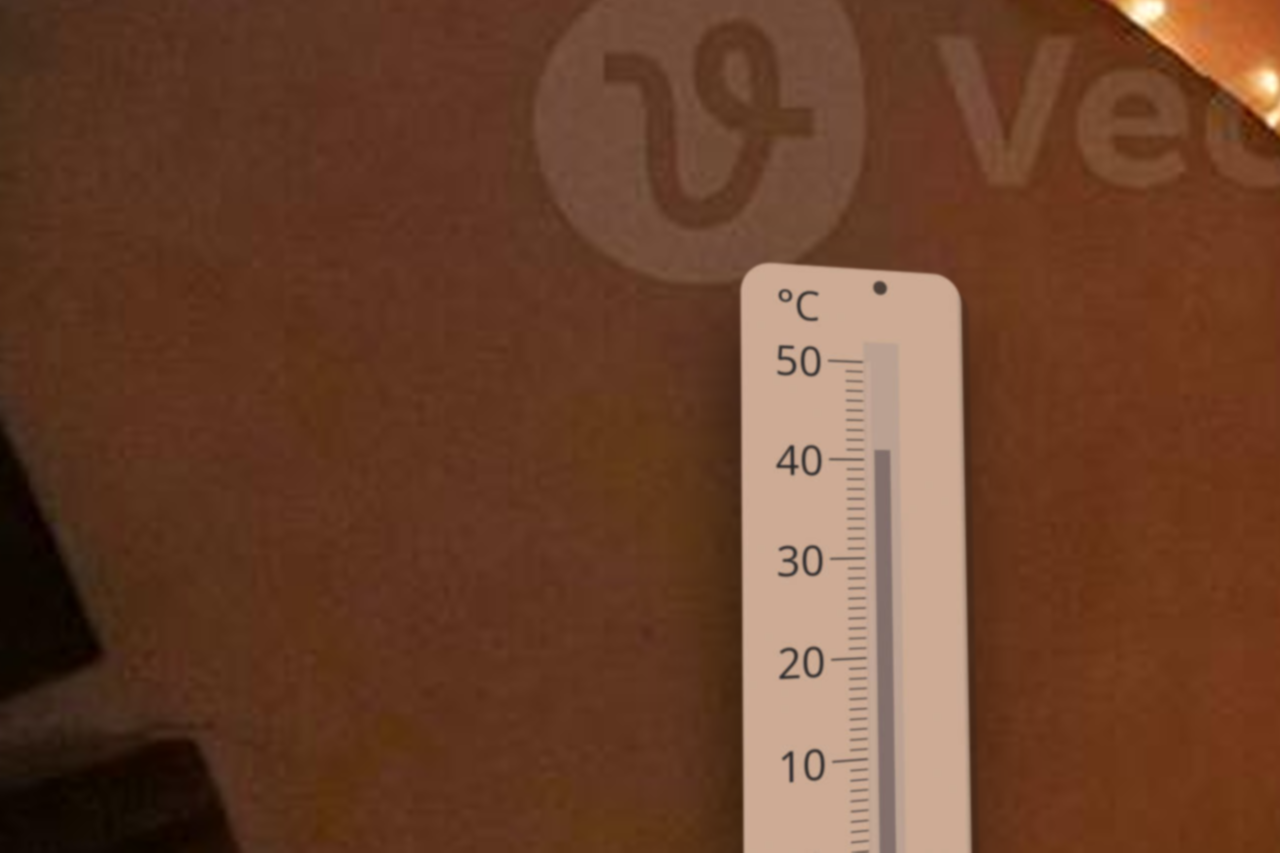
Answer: 41°C
